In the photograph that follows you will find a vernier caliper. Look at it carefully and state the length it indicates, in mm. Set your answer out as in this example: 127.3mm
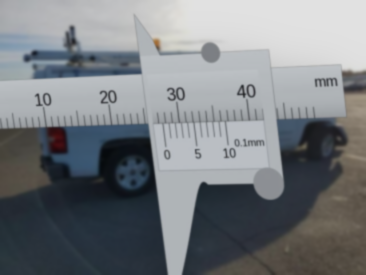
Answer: 27.6mm
